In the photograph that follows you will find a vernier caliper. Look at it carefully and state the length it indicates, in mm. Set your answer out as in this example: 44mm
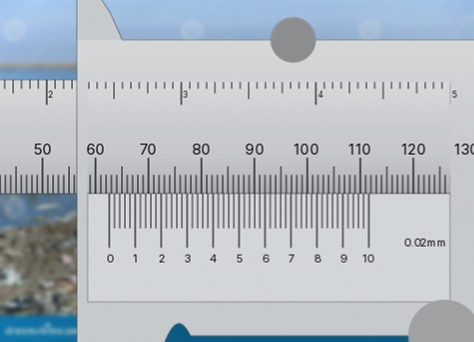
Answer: 62.6mm
